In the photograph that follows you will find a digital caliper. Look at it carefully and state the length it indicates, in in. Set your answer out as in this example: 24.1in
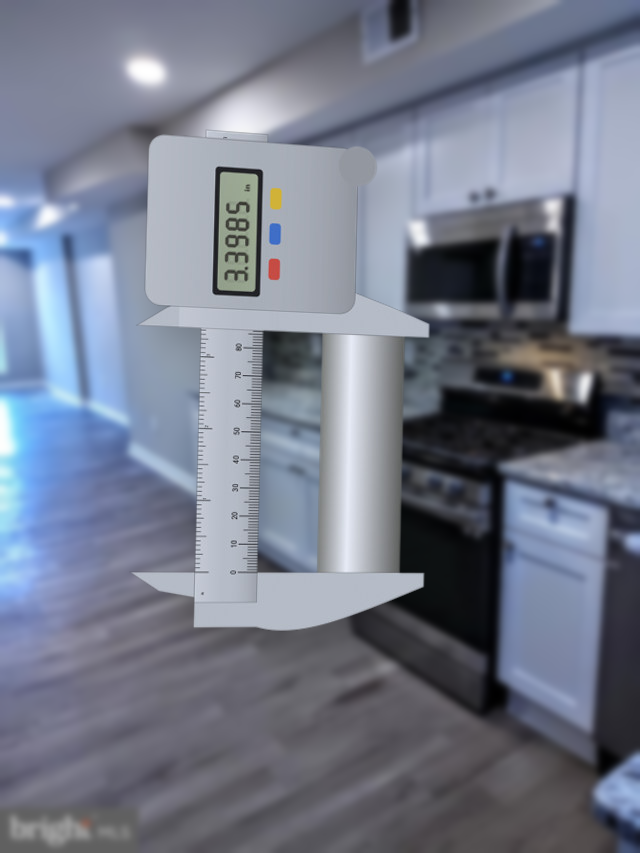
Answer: 3.3985in
